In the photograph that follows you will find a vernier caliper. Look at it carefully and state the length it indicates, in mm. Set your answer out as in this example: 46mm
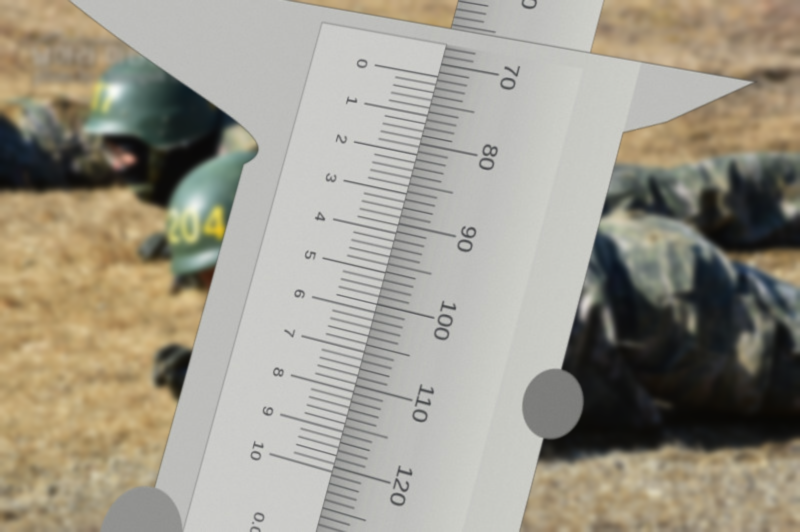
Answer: 71.6mm
